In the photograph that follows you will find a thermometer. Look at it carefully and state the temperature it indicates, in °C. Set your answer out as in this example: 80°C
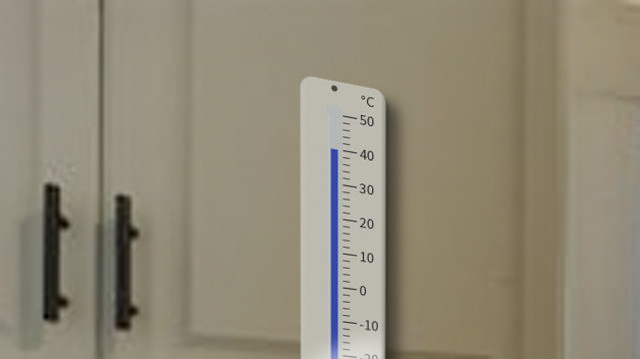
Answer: 40°C
